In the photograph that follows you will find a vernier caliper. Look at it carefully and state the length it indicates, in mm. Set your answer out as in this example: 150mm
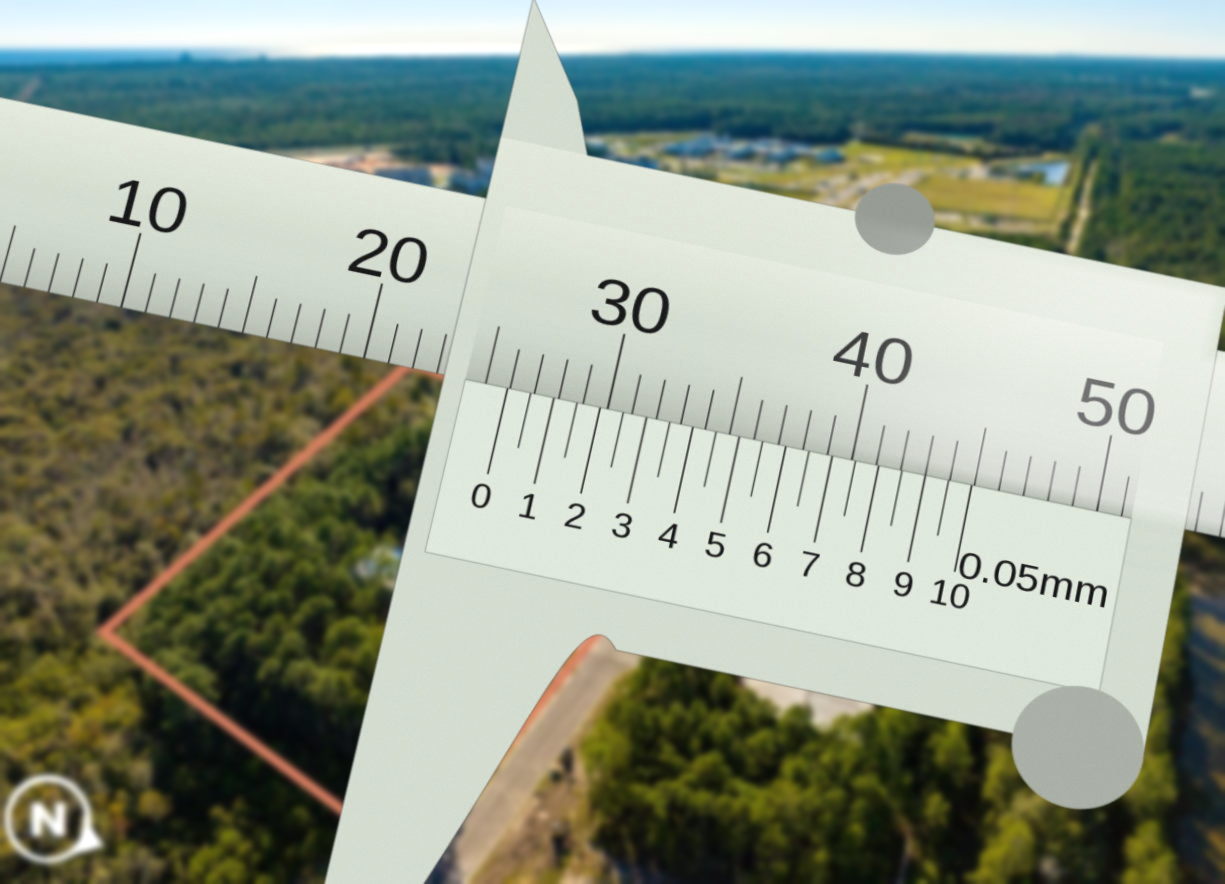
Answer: 25.9mm
